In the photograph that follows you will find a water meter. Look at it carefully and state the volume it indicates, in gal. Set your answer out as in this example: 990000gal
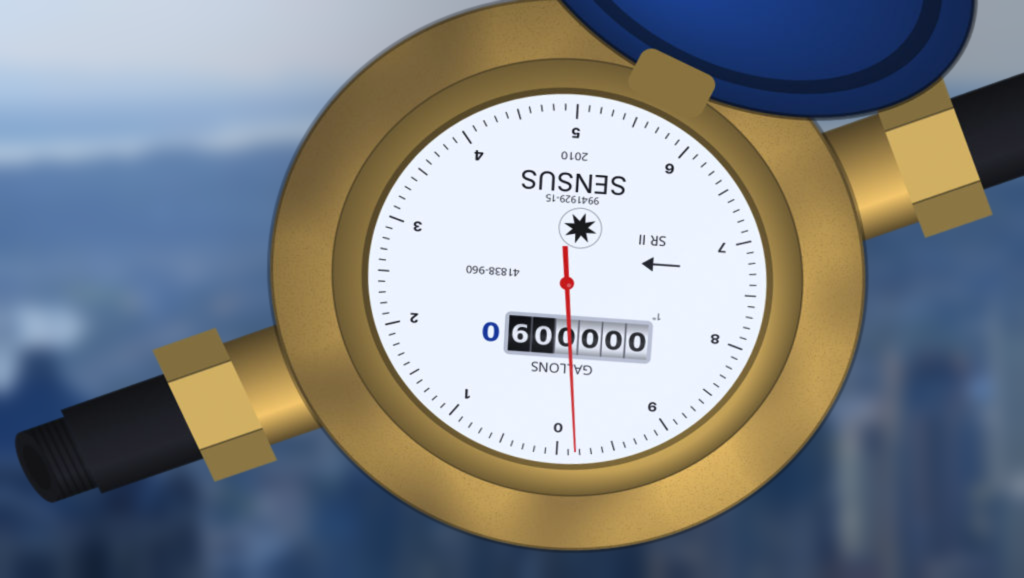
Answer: 89.8gal
